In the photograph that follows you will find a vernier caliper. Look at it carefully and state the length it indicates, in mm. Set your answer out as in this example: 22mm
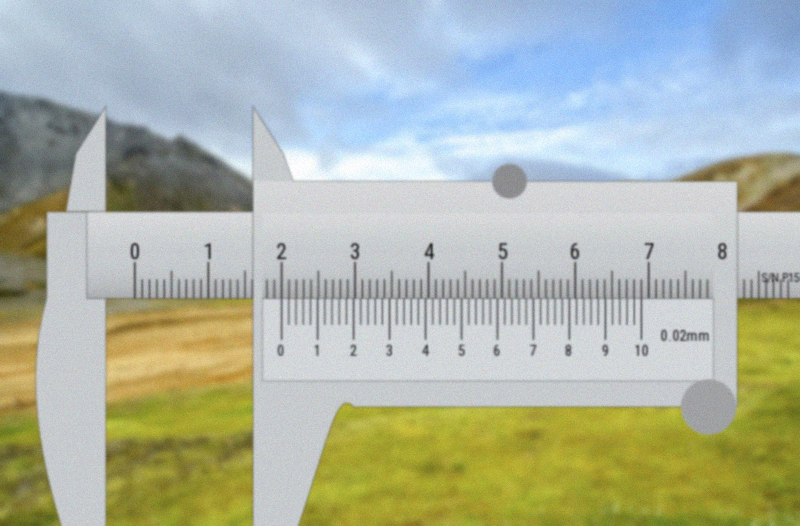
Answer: 20.0mm
